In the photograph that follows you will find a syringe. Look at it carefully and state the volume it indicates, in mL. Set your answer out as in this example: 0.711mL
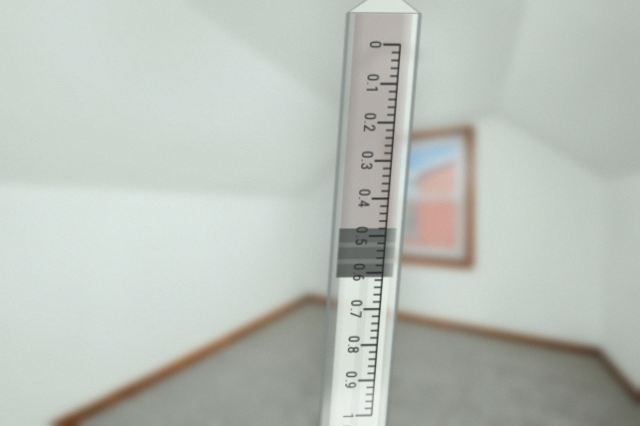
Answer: 0.48mL
